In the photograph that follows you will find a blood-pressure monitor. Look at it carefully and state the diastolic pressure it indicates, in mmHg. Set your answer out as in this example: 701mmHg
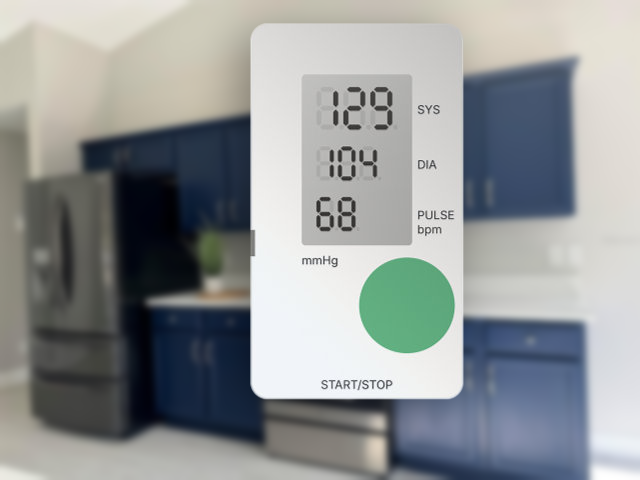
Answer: 104mmHg
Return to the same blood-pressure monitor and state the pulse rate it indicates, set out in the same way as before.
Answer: 68bpm
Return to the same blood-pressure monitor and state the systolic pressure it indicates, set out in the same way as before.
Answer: 129mmHg
